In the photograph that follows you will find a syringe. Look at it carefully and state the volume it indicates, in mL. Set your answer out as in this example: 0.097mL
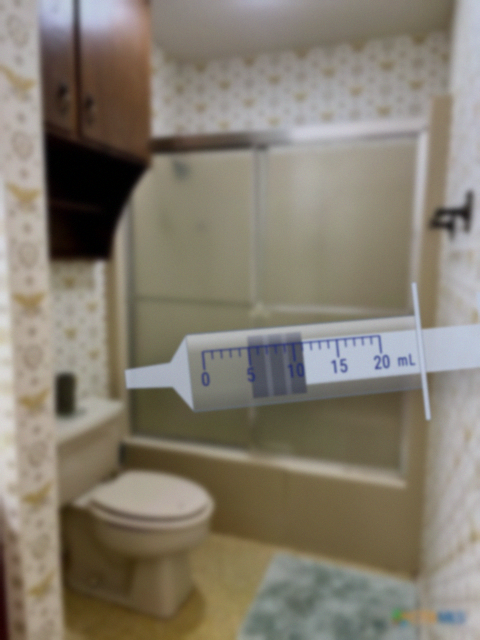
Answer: 5mL
